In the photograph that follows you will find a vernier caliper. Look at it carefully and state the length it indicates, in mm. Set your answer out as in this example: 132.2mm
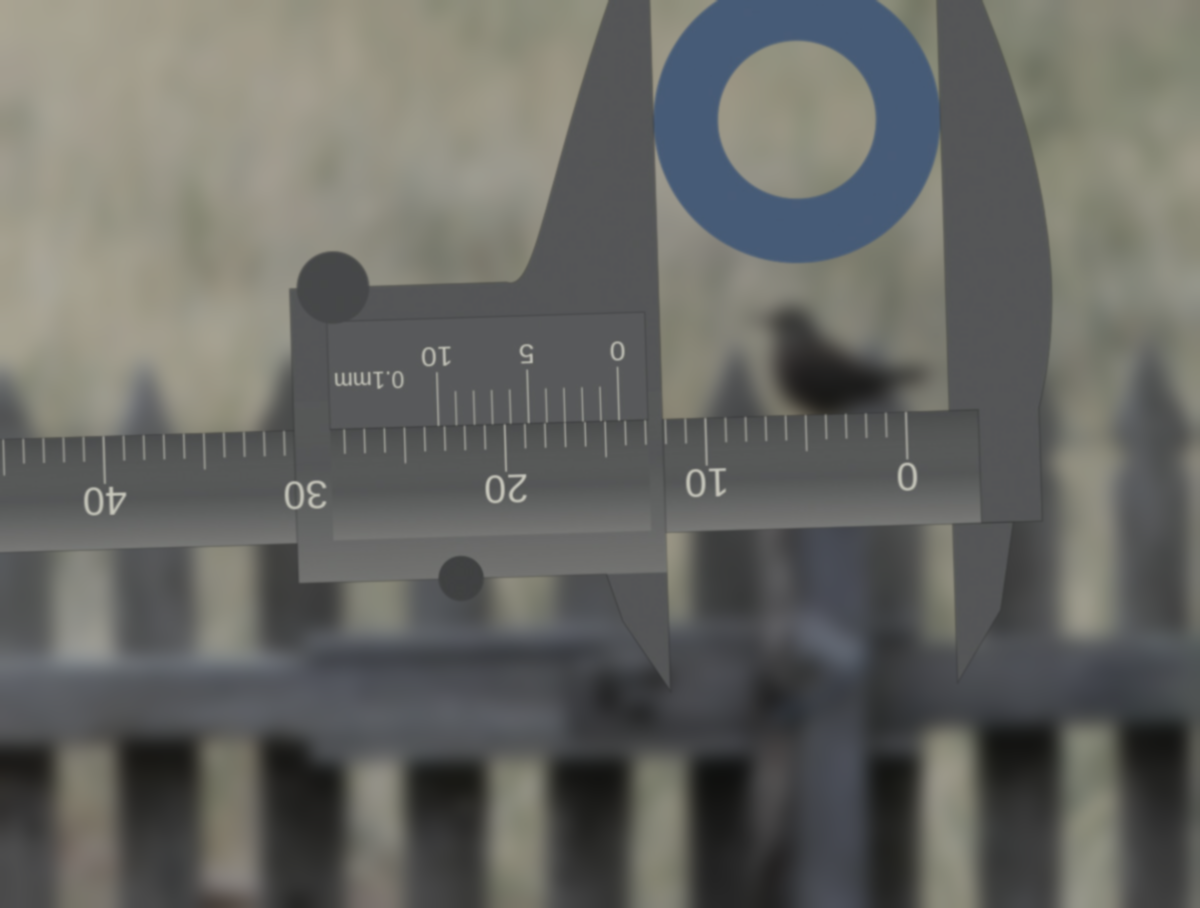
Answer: 14.3mm
